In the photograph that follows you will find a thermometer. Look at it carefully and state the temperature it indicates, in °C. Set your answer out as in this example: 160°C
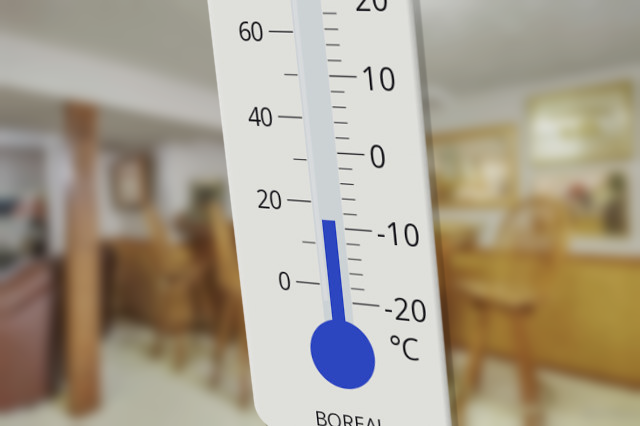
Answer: -9°C
